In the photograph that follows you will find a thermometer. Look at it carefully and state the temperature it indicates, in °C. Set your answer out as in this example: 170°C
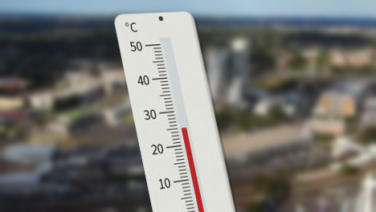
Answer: 25°C
